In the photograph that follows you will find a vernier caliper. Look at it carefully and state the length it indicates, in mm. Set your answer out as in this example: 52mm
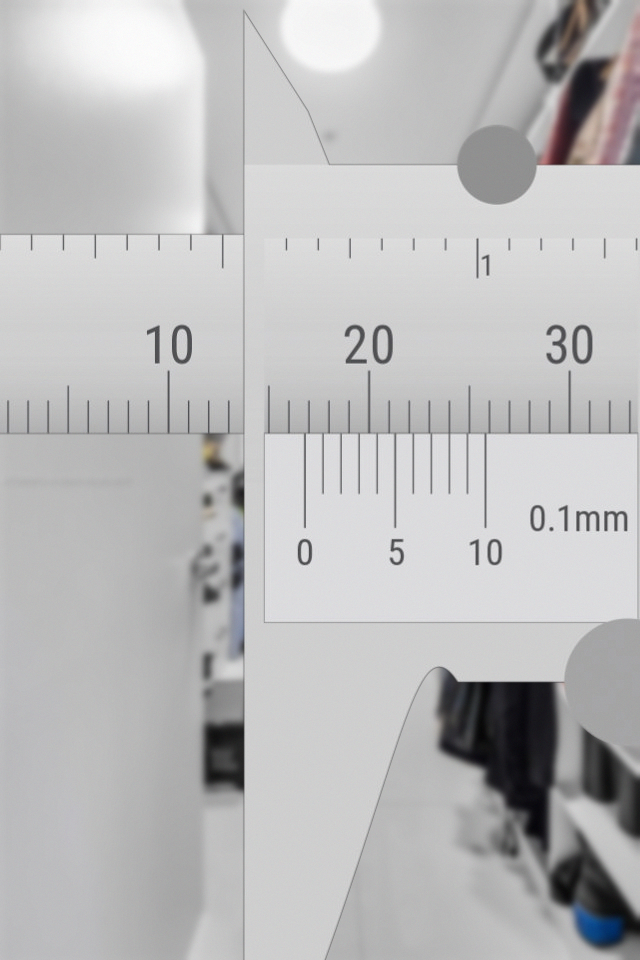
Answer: 16.8mm
